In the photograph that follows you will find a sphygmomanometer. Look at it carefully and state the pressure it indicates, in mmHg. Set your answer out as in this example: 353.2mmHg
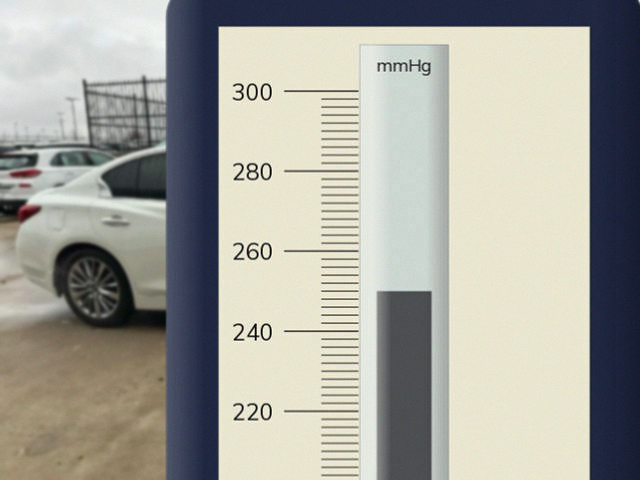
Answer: 250mmHg
